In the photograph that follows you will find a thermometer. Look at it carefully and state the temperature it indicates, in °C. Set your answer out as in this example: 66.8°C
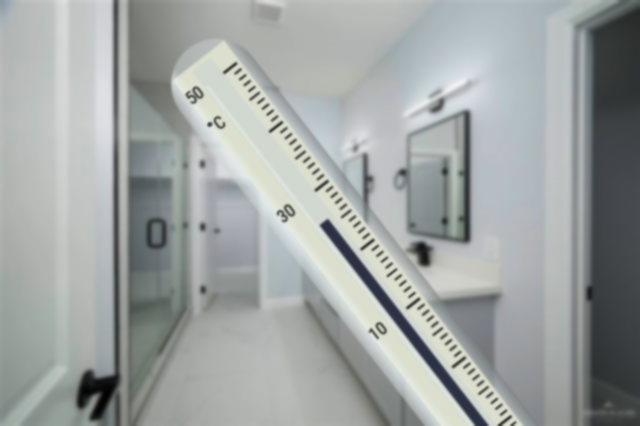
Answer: 26°C
